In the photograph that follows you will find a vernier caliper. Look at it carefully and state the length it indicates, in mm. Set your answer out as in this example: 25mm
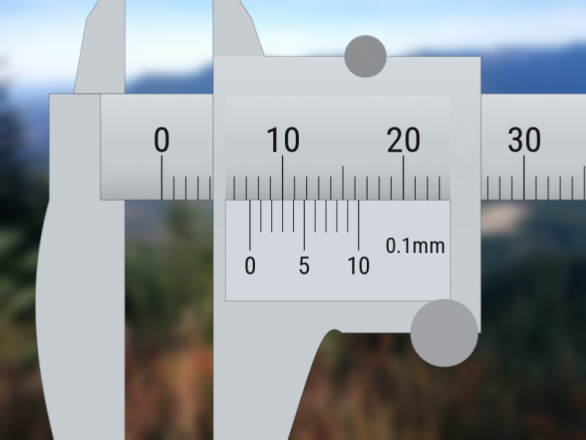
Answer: 7.3mm
